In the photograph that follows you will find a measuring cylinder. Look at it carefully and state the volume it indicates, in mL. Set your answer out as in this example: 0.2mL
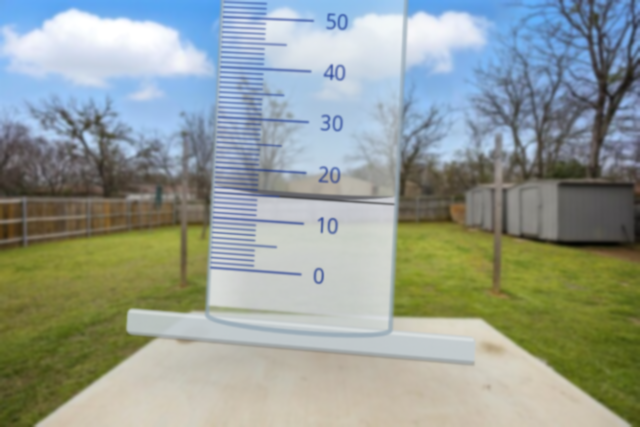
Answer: 15mL
